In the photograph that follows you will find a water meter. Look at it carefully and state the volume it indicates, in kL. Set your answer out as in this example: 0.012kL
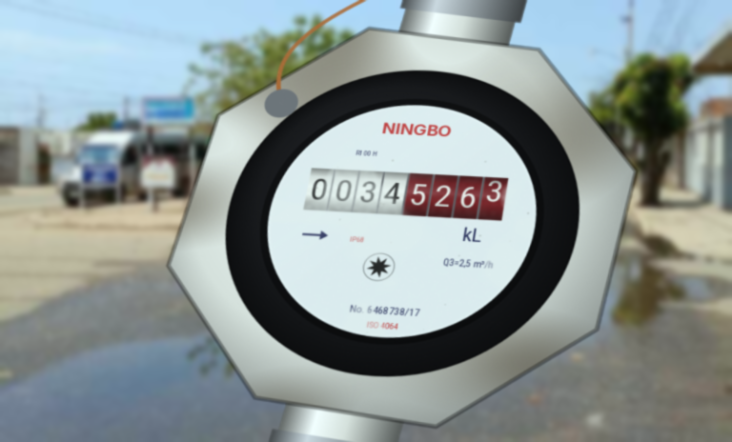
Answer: 34.5263kL
